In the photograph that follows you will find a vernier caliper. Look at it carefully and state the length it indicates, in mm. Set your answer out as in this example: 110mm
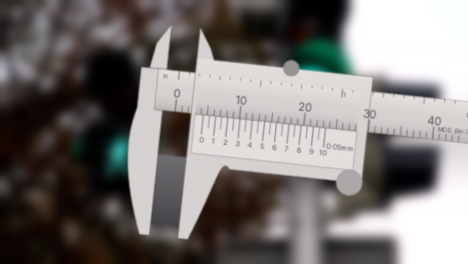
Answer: 4.4mm
